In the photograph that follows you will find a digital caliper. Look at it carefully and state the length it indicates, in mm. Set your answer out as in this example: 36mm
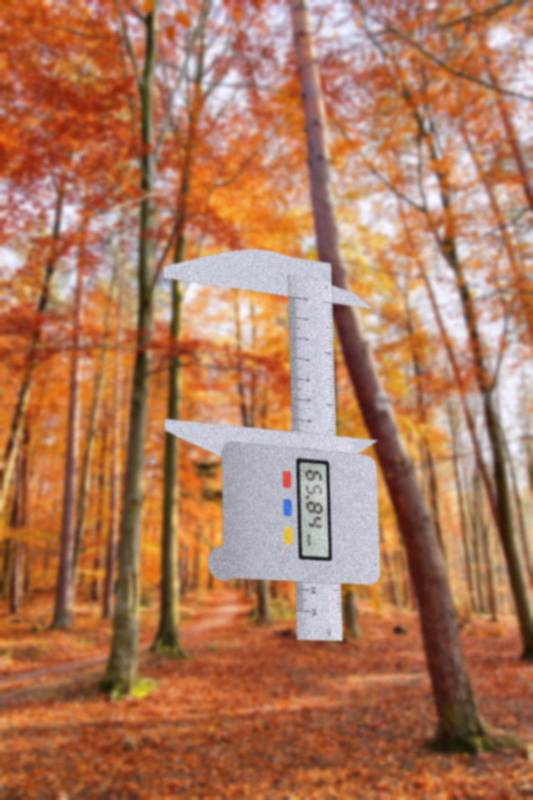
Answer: 65.84mm
